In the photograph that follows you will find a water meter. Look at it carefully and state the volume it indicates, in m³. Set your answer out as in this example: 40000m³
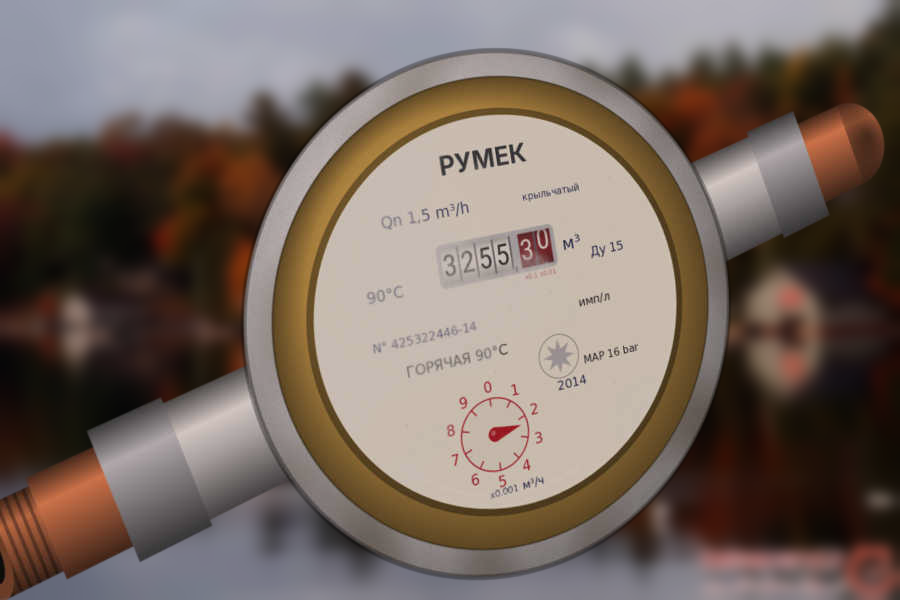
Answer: 3255.302m³
